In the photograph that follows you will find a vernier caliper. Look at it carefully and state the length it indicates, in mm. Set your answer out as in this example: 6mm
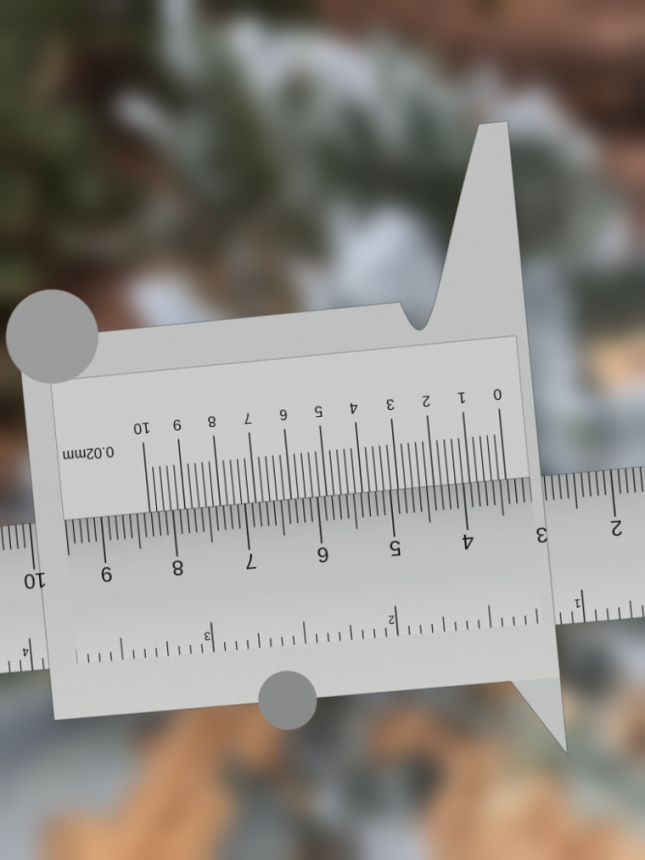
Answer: 34.2mm
